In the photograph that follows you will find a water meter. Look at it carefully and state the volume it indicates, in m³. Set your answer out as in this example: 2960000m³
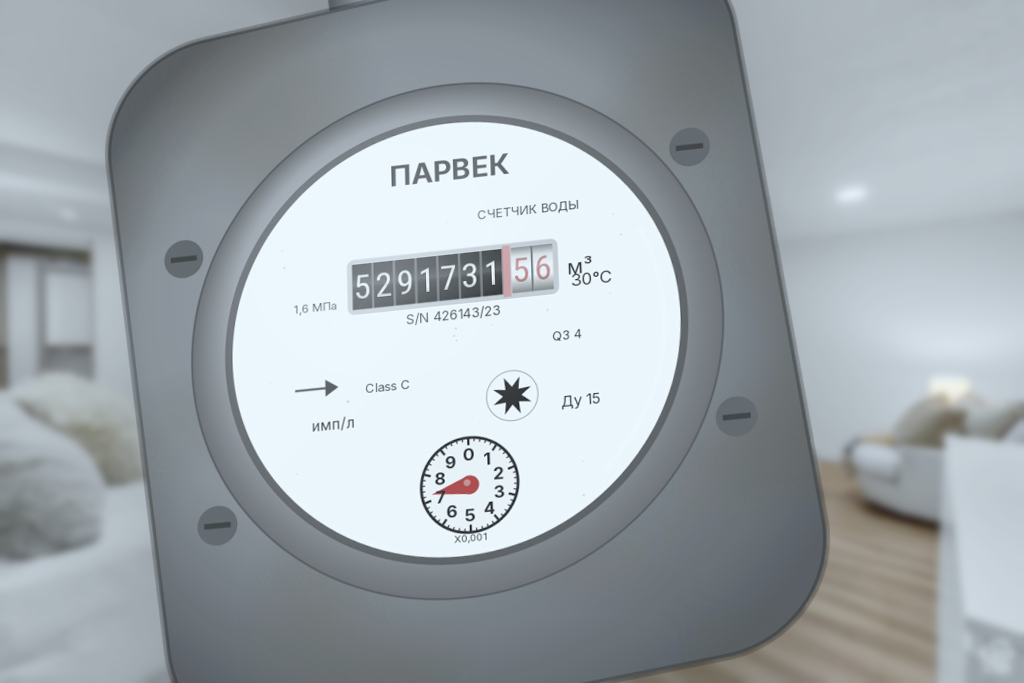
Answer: 5291731.567m³
